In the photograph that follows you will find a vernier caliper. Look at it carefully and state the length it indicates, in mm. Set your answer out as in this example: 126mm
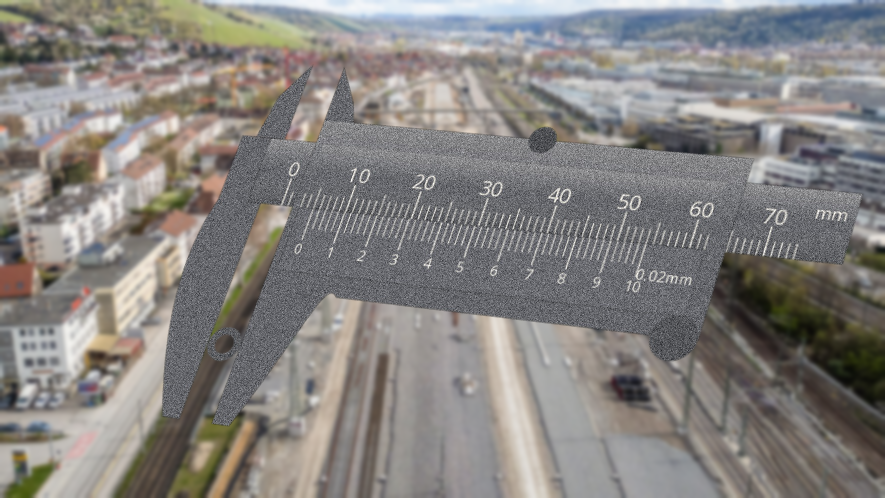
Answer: 5.0mm
